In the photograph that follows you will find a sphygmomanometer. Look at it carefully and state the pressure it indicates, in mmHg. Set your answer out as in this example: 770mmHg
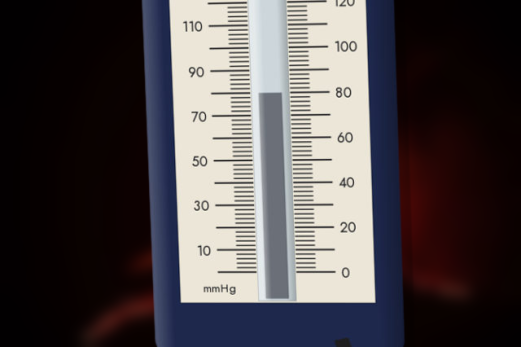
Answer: 80mmHg
